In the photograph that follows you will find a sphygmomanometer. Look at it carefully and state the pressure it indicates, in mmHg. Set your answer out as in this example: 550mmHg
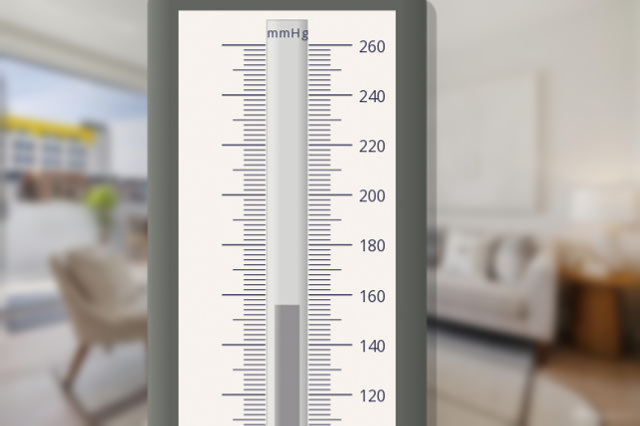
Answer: 156mmHg
